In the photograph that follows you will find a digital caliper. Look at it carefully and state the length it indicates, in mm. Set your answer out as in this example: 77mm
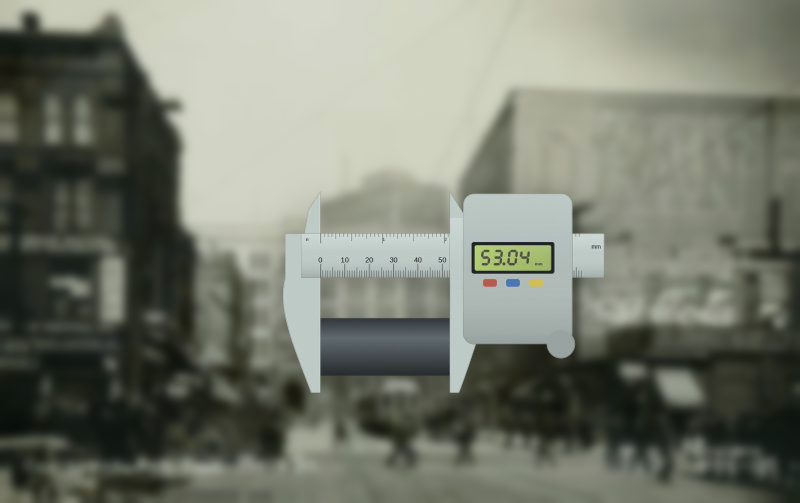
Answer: 53.04mm
